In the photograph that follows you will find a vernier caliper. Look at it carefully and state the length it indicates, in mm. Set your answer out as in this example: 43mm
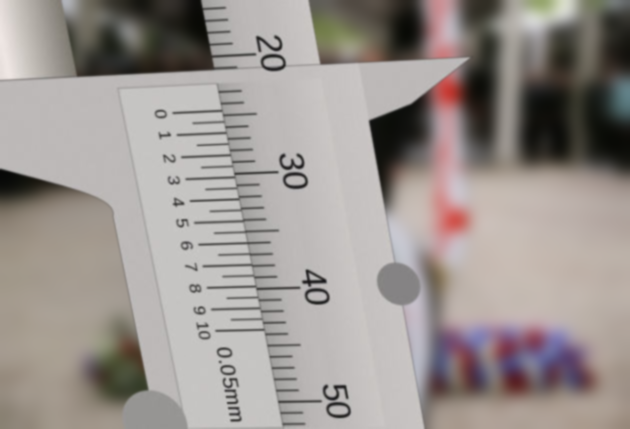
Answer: 24.6mm
